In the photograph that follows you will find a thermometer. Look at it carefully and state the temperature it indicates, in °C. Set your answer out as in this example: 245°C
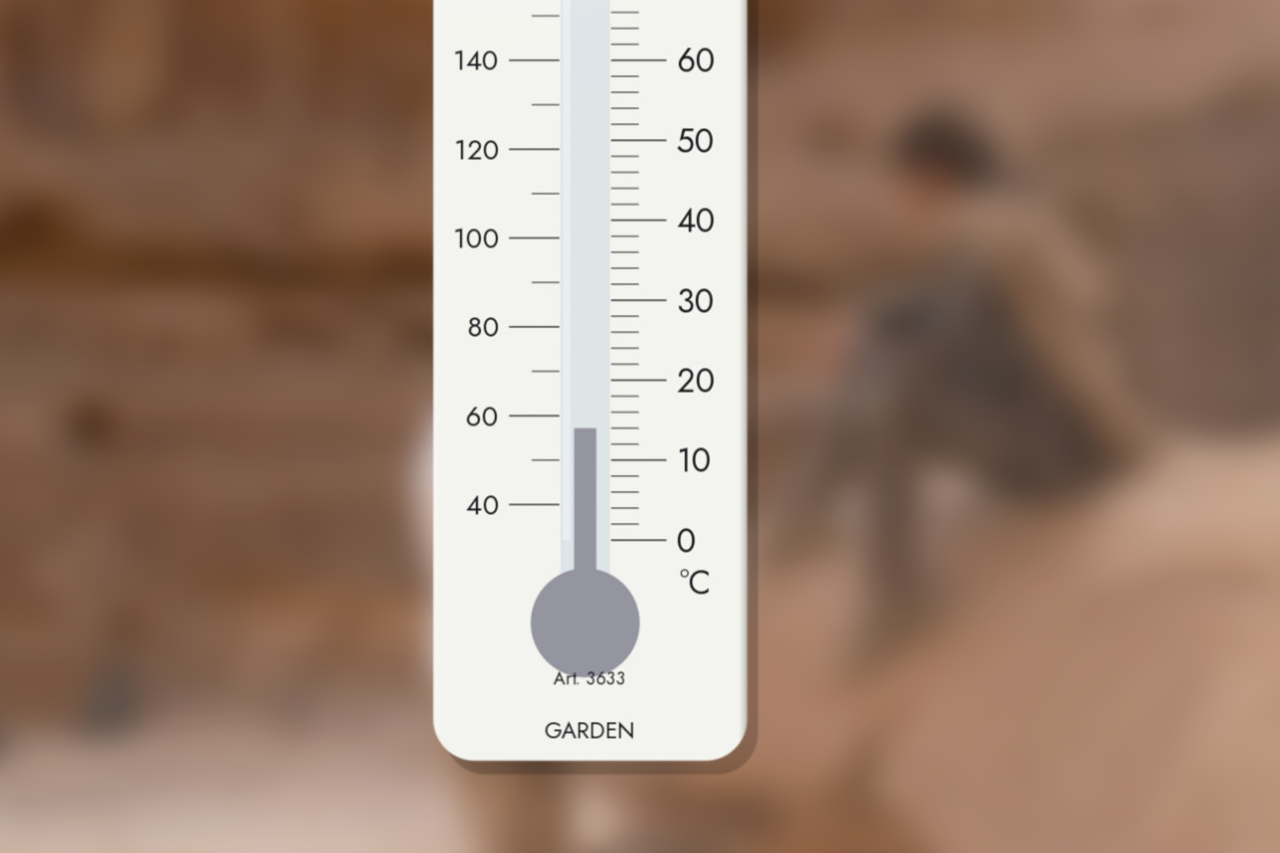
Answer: 14°C
